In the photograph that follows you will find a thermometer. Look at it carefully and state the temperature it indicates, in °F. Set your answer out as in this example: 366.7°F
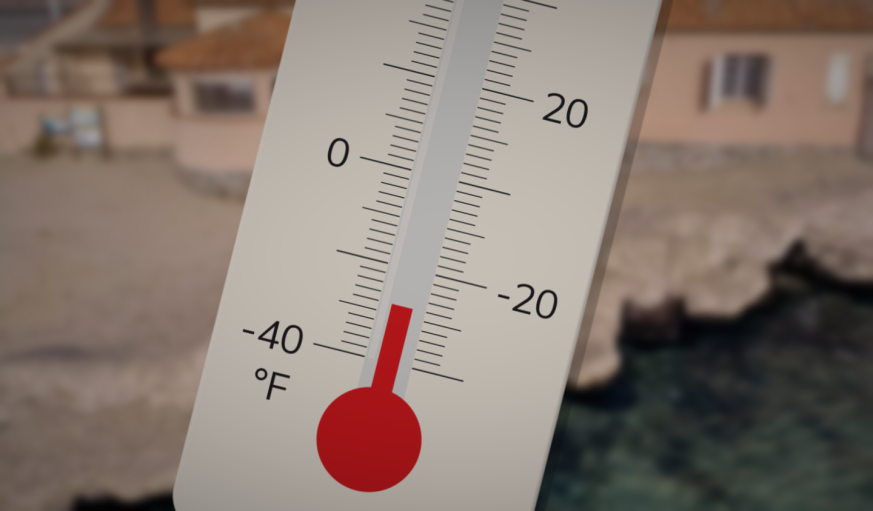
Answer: -28°F
